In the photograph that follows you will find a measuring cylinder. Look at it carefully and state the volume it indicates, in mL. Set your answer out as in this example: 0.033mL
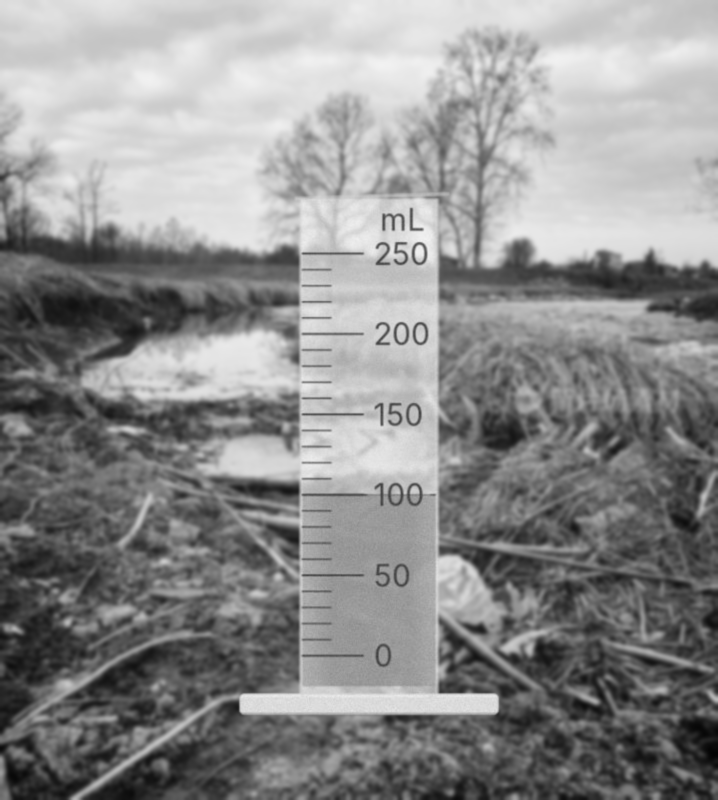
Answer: 100mL
